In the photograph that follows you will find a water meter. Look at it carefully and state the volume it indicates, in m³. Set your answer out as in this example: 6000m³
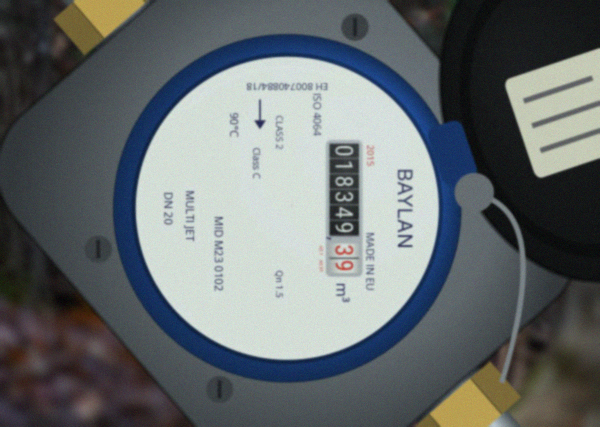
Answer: 18349.39m³
